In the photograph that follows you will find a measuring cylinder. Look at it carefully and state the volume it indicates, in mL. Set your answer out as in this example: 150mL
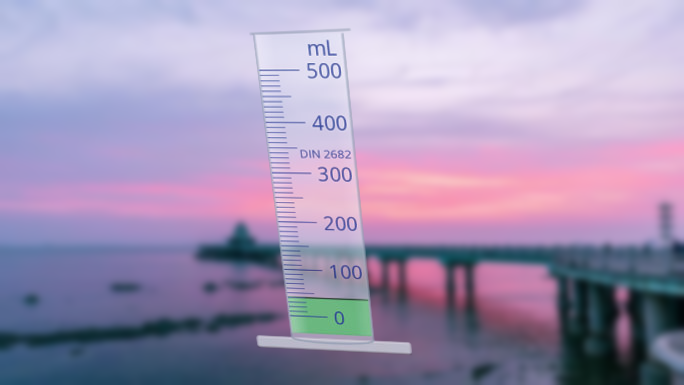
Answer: 40mL
